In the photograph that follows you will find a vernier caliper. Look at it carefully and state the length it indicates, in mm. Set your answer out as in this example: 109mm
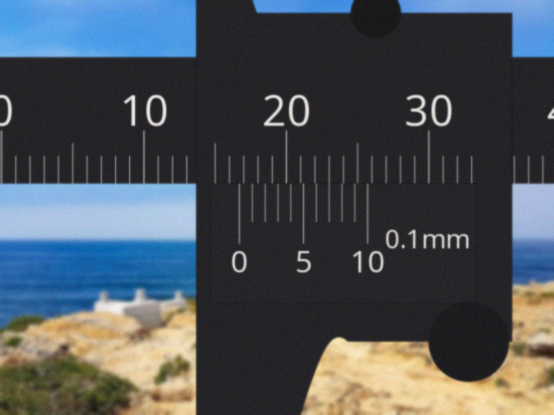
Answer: 16.7mm
